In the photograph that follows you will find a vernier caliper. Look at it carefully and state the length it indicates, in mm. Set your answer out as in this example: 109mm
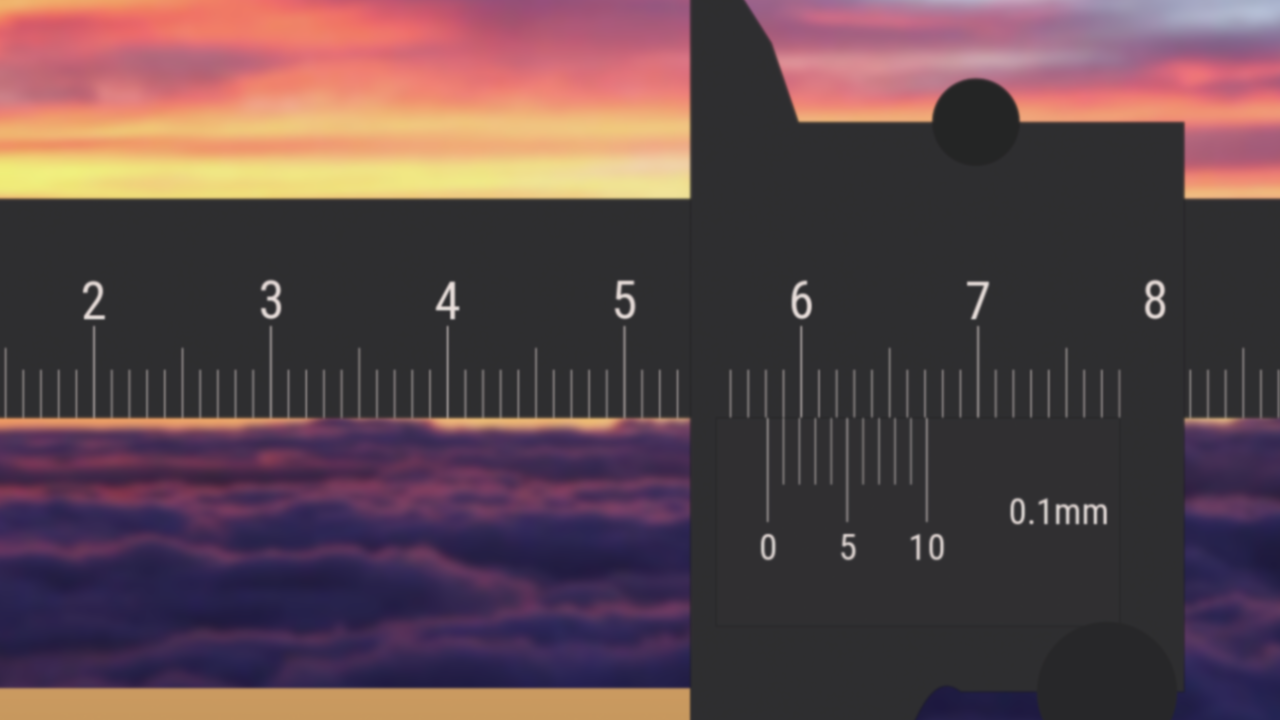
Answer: 58.1mm
